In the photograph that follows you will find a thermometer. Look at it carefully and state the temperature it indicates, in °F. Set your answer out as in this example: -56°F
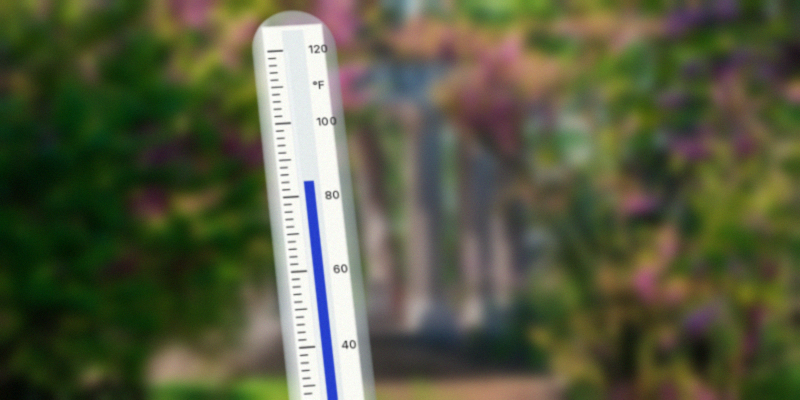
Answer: 84°F
